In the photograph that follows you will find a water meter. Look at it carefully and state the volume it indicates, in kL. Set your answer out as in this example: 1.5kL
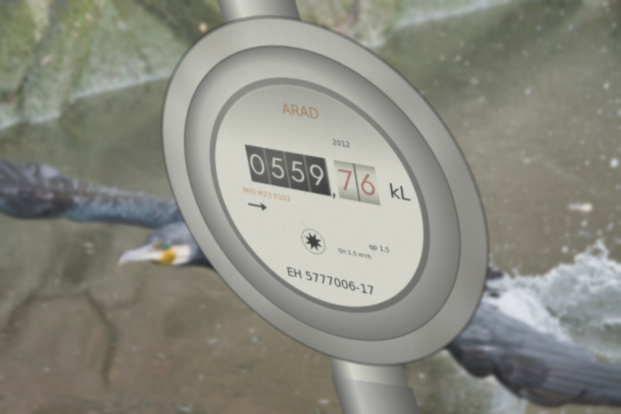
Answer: 559.76kL
